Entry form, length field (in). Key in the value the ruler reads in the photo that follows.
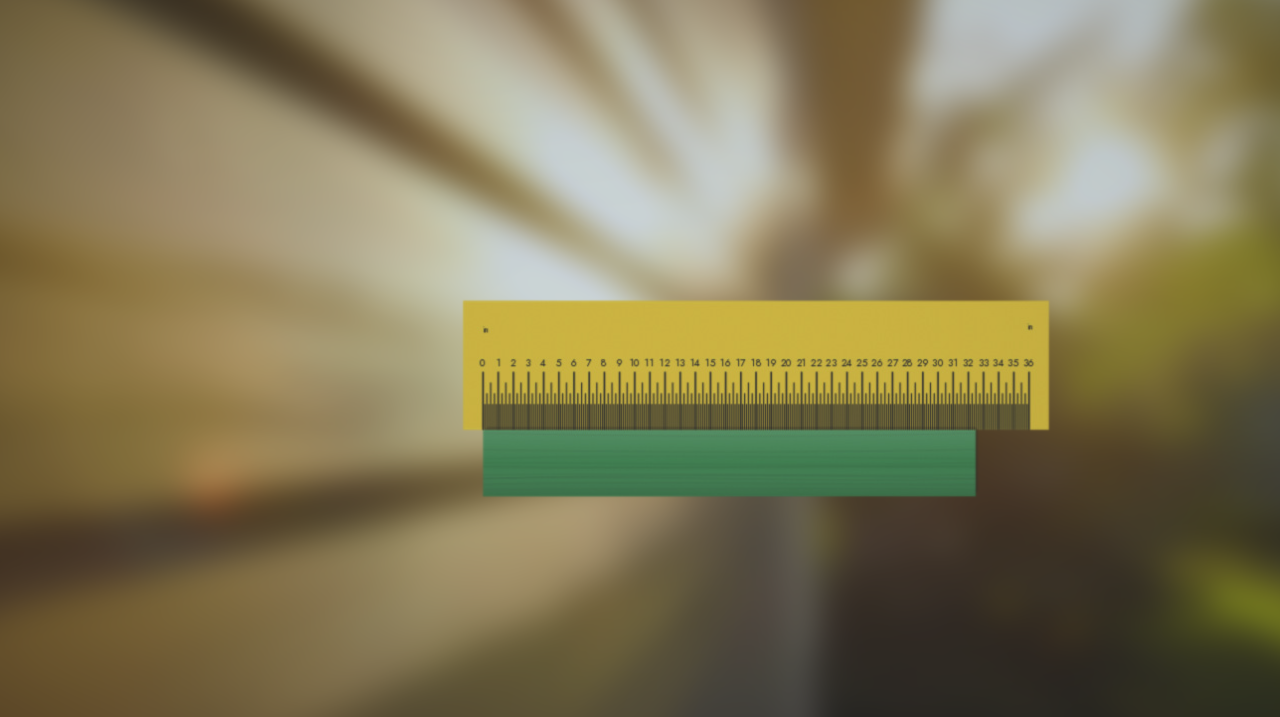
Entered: 32.5 in
